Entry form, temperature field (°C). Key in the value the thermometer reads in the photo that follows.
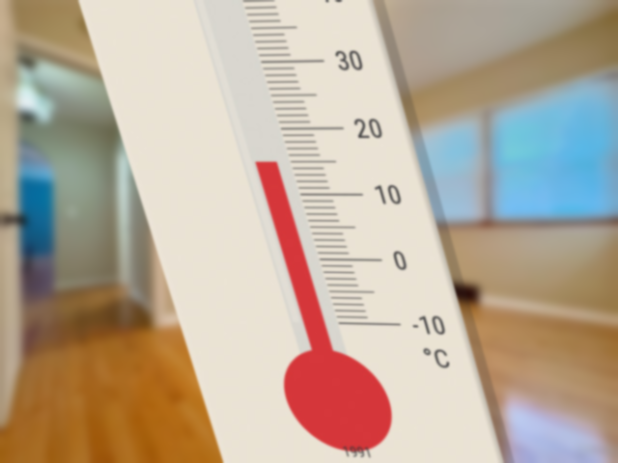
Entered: 15 °C
